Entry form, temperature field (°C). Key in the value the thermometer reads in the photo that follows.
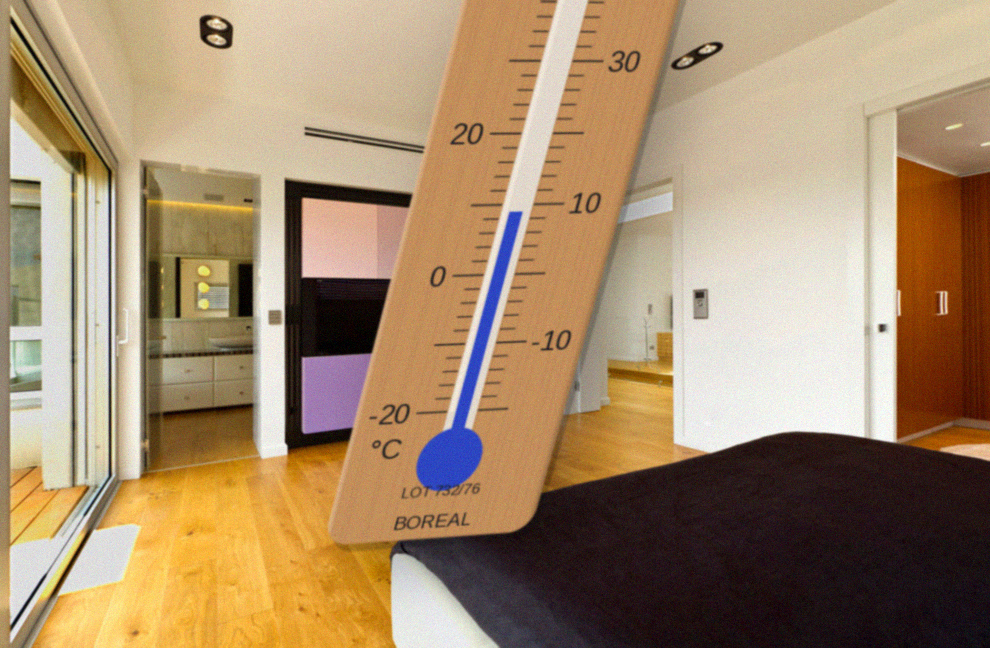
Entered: 9 °C
